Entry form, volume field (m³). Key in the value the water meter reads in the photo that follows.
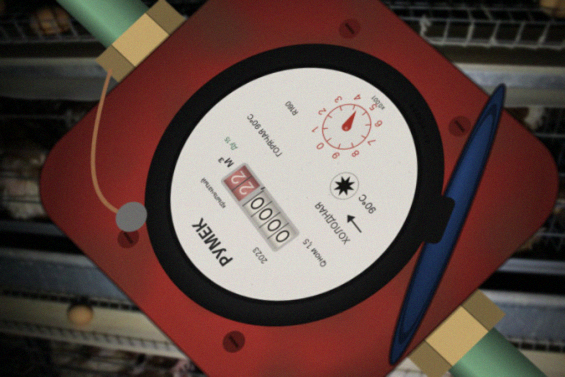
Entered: 0.224 m³
